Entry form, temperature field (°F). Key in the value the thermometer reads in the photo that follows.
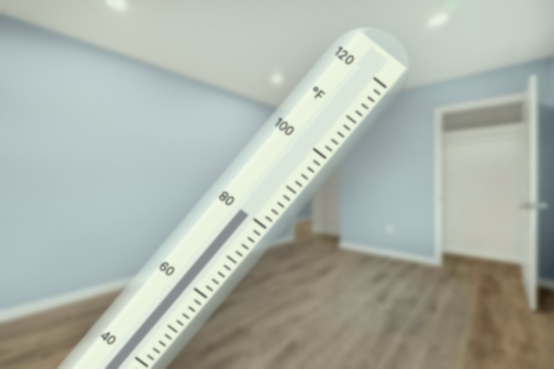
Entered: 80 °F
